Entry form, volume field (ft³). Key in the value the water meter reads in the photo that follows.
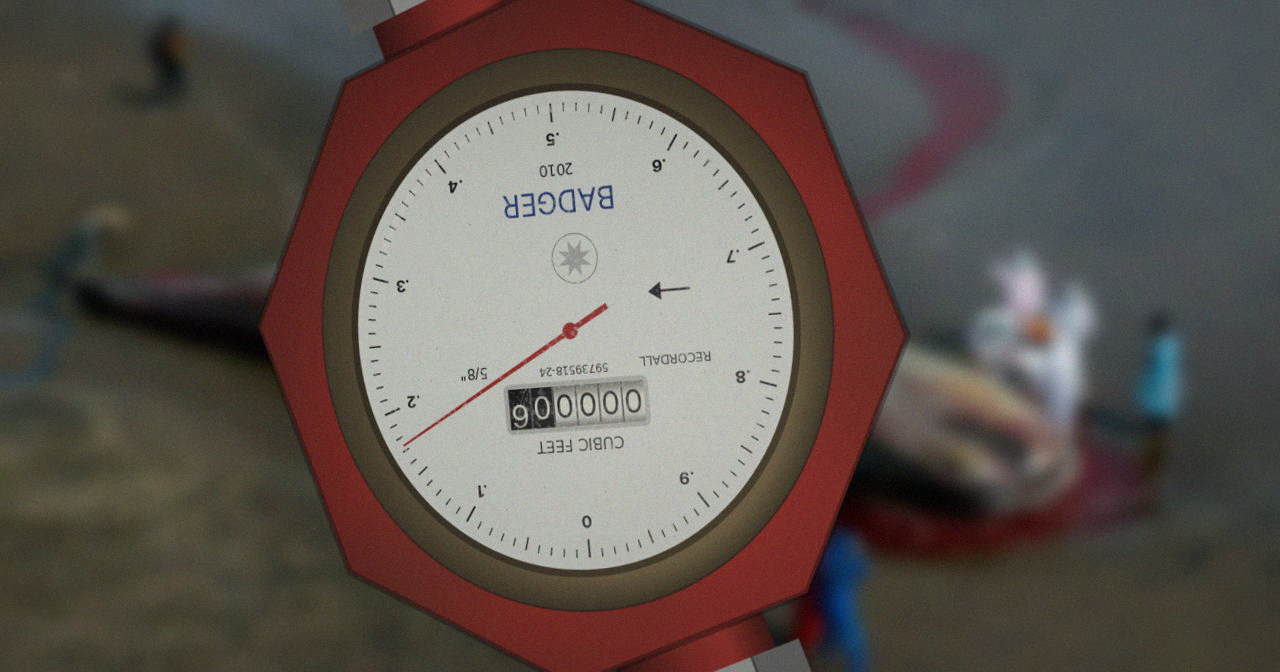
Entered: 6.17 ft³
